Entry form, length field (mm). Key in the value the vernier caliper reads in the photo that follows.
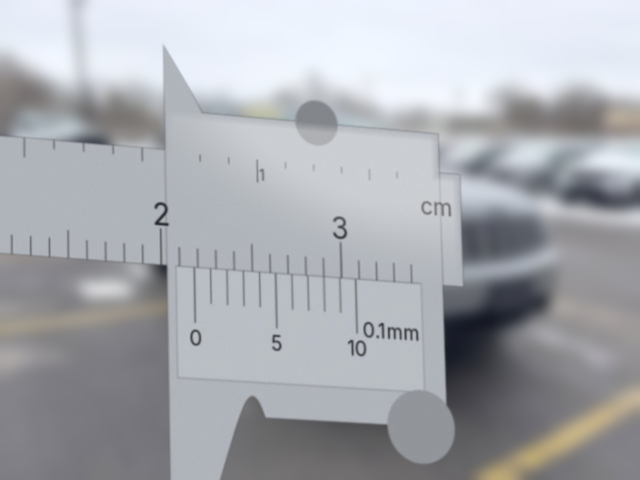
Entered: 21.8 mm
